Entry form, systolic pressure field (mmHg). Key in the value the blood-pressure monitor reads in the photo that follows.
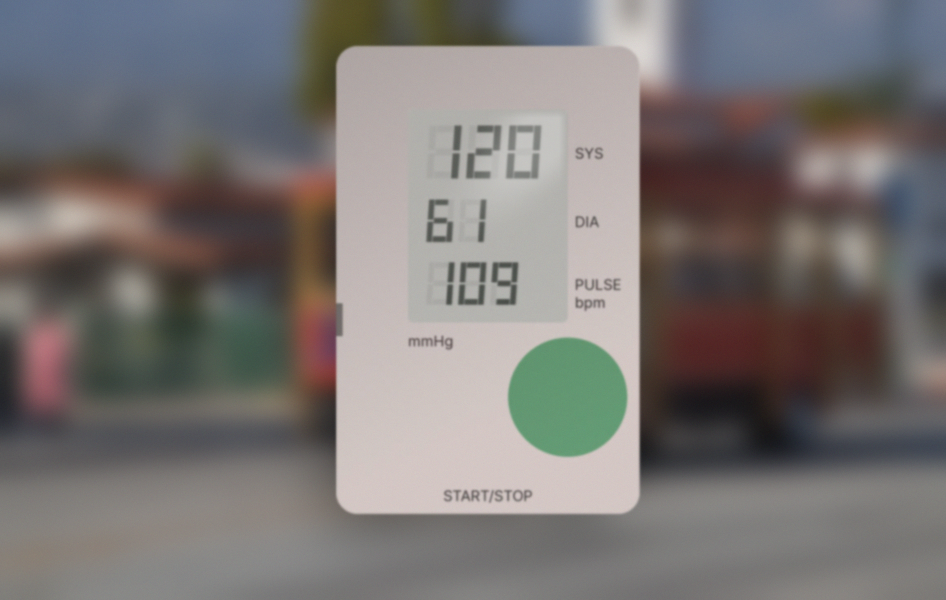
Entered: 120 mmHg
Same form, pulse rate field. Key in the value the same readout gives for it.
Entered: 109 bpm
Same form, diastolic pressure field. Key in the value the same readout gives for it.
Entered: 61 mmHg
